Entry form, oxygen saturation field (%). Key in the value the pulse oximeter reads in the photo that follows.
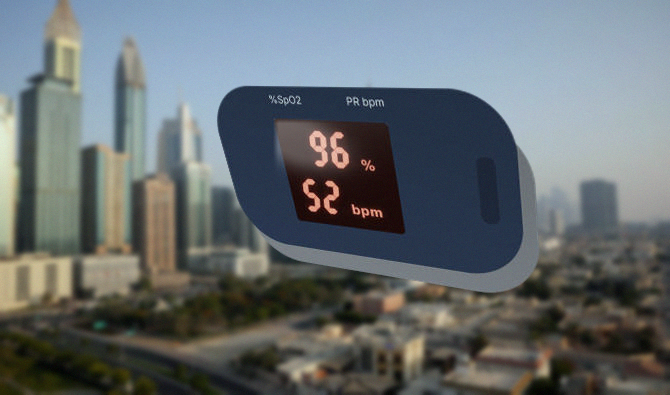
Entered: 96 %
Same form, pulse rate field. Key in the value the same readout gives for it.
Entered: 52 bpm
